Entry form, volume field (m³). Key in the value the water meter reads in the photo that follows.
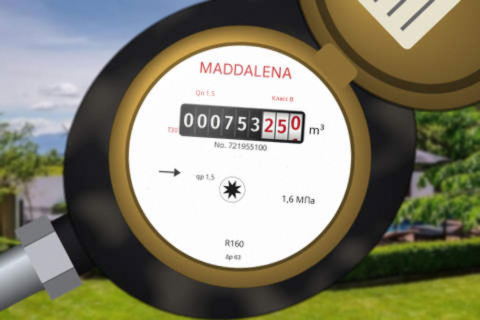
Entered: 753.250 m³
